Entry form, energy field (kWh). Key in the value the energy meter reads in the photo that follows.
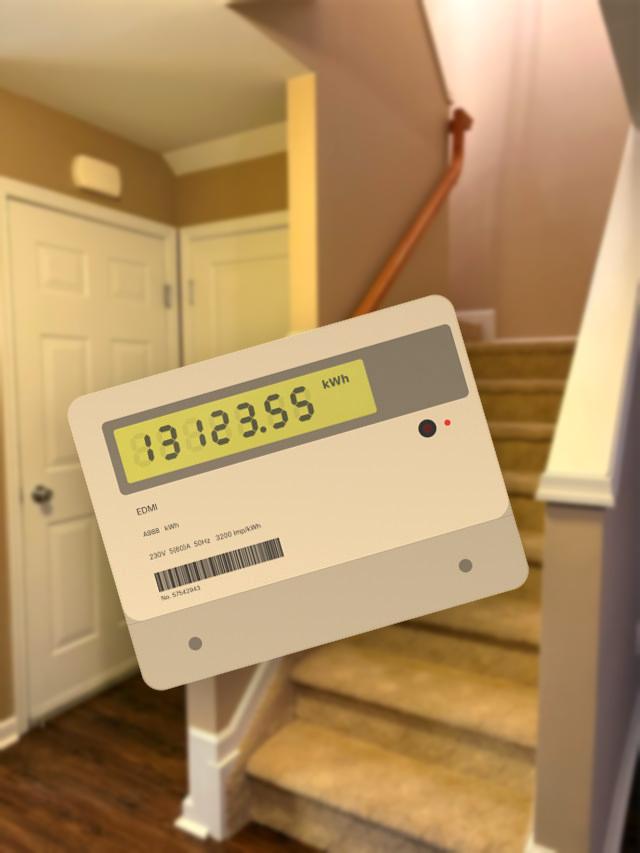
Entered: 13123.55 kWh
